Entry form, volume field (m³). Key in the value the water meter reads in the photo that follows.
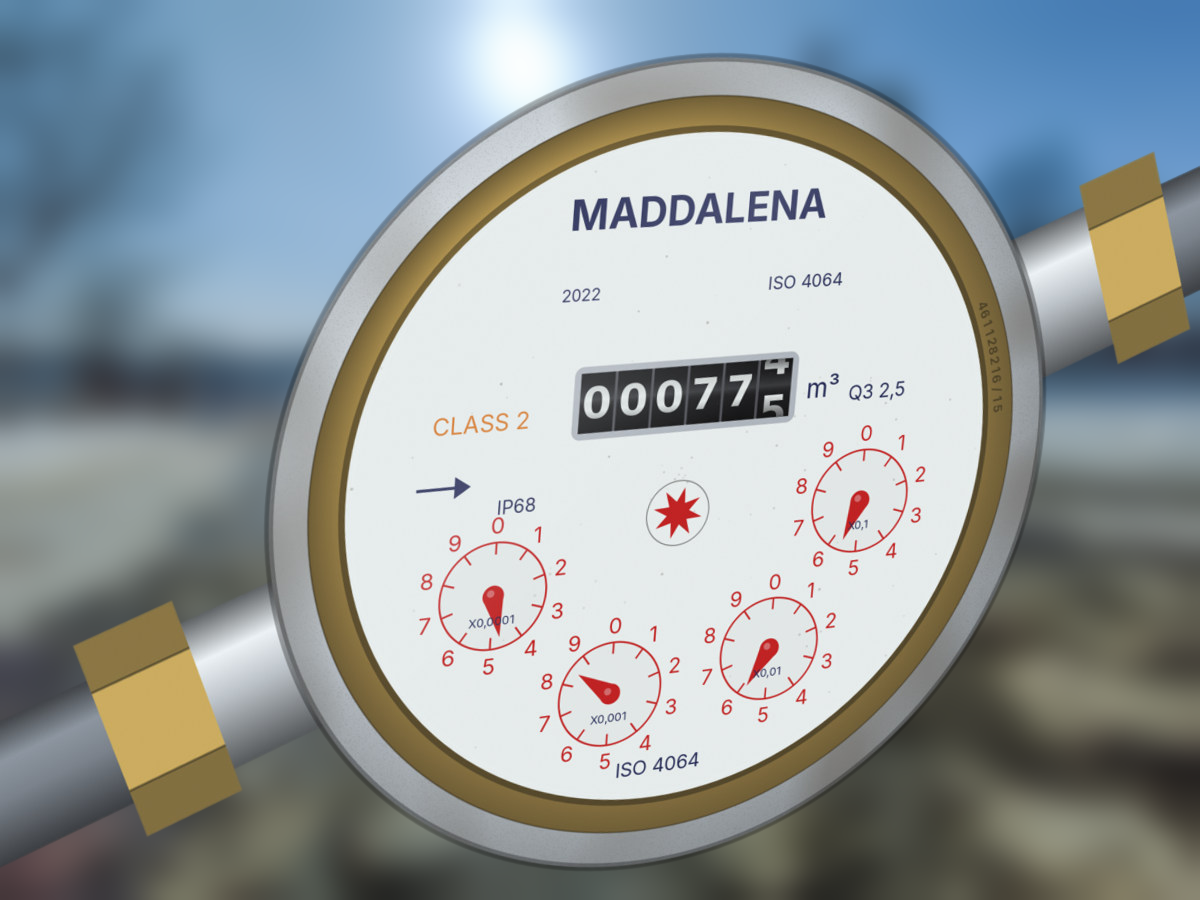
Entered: 774.5584 m³
